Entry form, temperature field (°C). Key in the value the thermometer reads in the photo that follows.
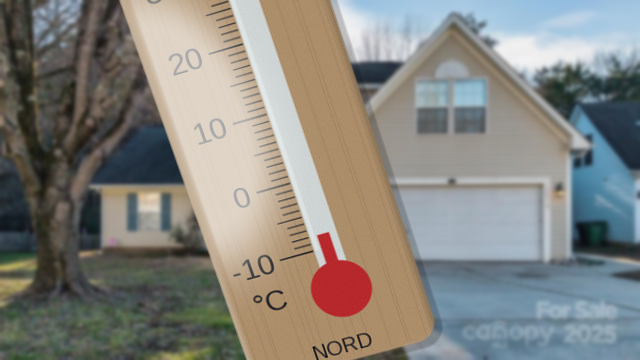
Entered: -8 °C
